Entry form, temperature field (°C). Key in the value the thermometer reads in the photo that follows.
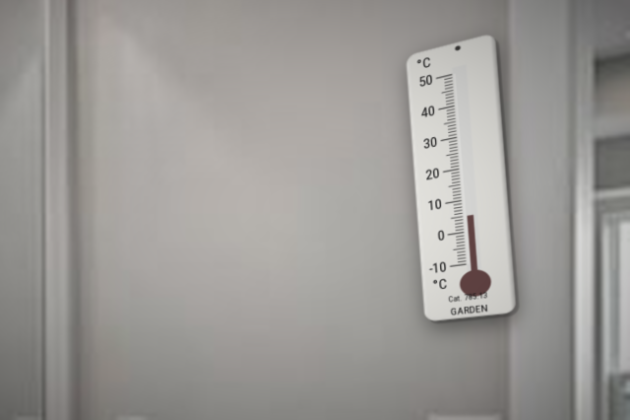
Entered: 5 °C
